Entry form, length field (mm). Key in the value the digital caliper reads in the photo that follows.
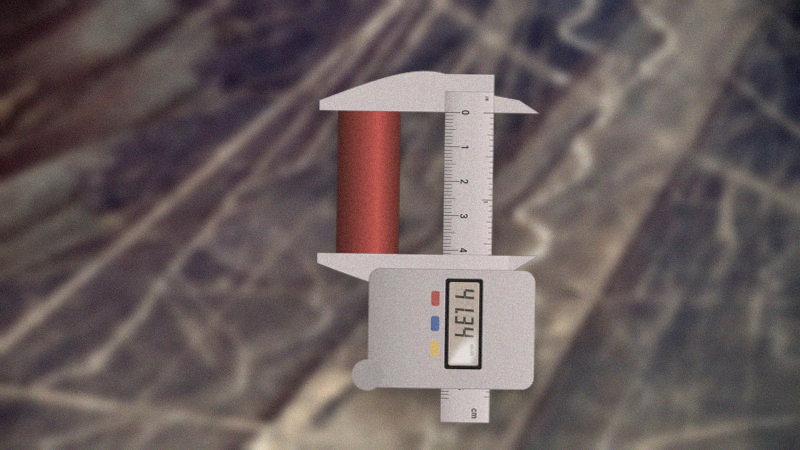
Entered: 41.34 mm
